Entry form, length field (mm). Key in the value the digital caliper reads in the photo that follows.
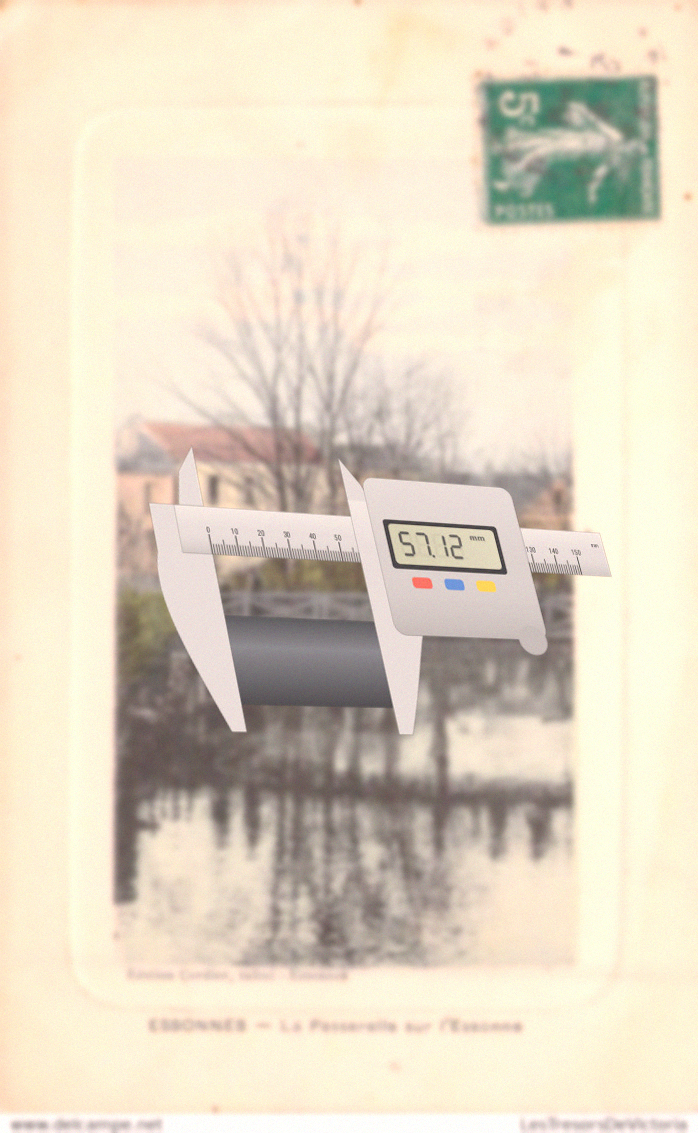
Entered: 57.12 mm
